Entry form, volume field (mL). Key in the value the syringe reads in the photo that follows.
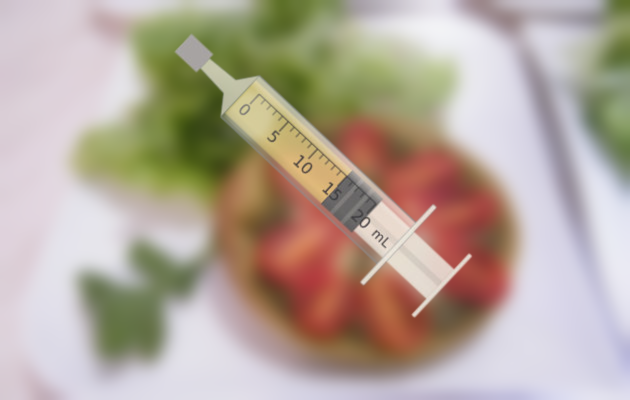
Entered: 15 mL
